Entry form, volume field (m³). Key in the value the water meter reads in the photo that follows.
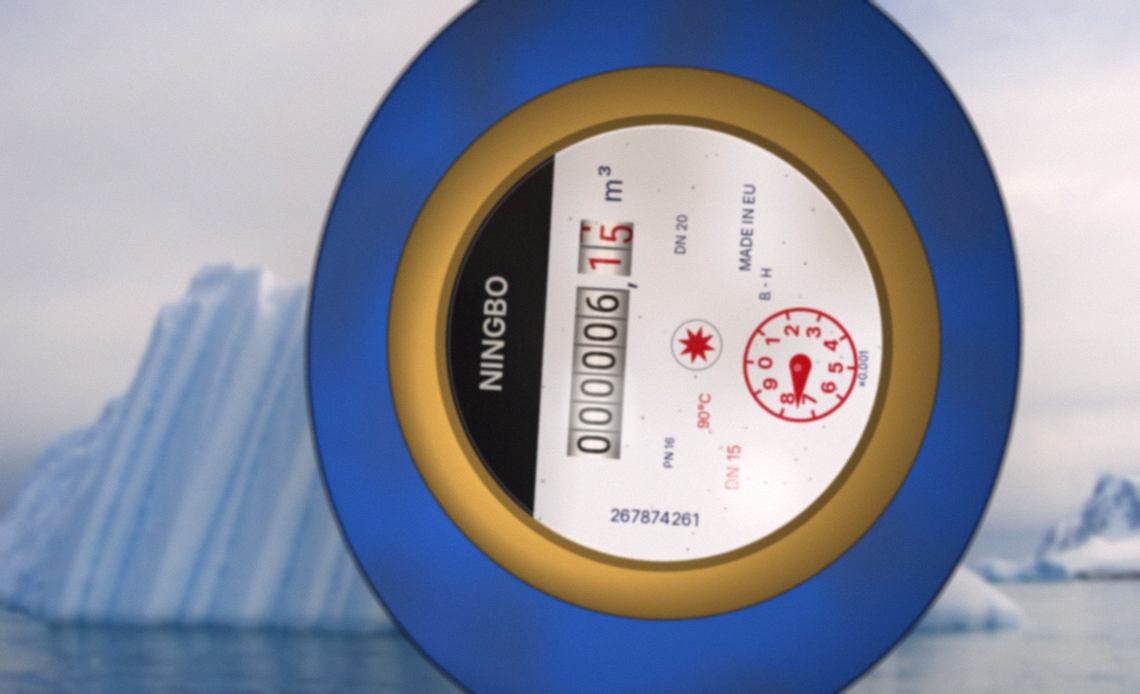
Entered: 6.147 m³
